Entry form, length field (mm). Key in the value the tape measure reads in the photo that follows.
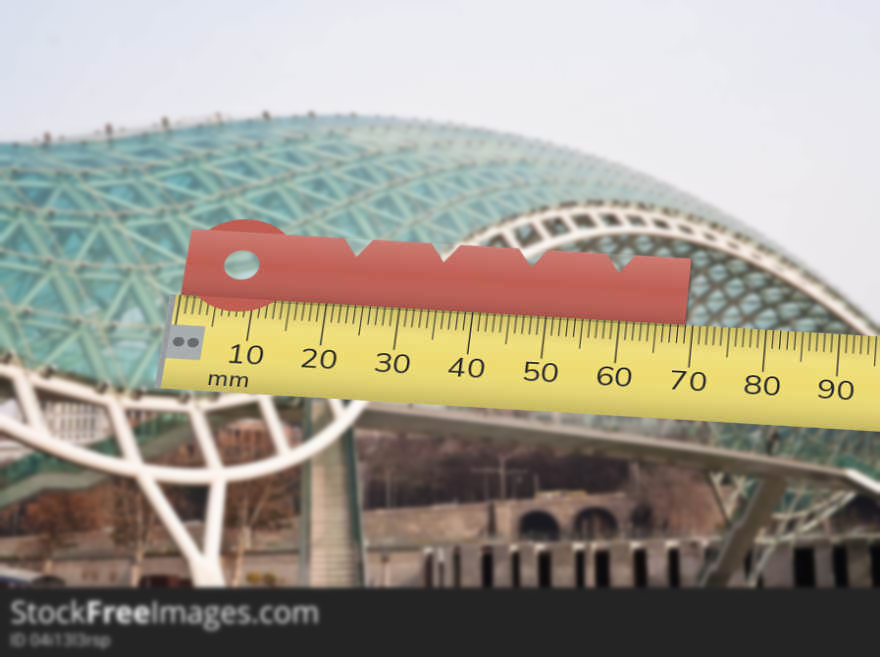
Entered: 69 mm
